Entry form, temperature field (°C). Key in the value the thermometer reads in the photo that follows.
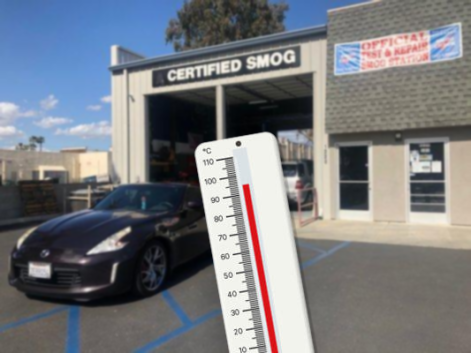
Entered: 95 °C
